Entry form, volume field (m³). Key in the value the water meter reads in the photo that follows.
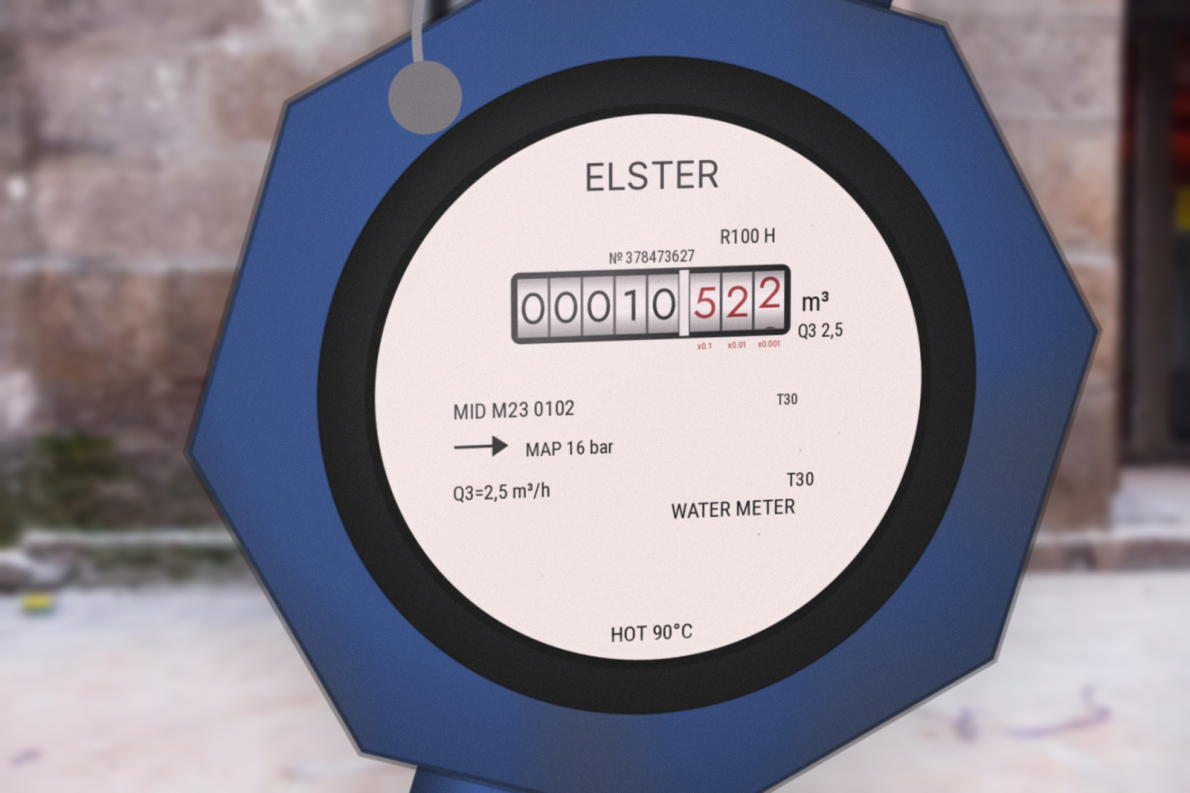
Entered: 10.522 m³
